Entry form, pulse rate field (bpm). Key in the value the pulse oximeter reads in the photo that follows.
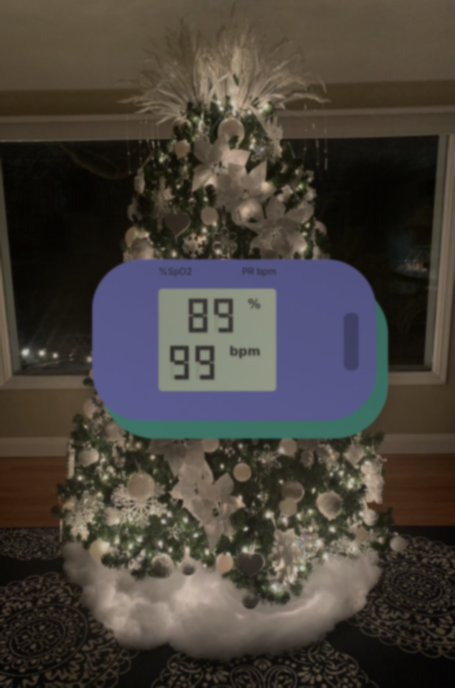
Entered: 99 bpm
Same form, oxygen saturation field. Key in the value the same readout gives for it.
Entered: 89 %
